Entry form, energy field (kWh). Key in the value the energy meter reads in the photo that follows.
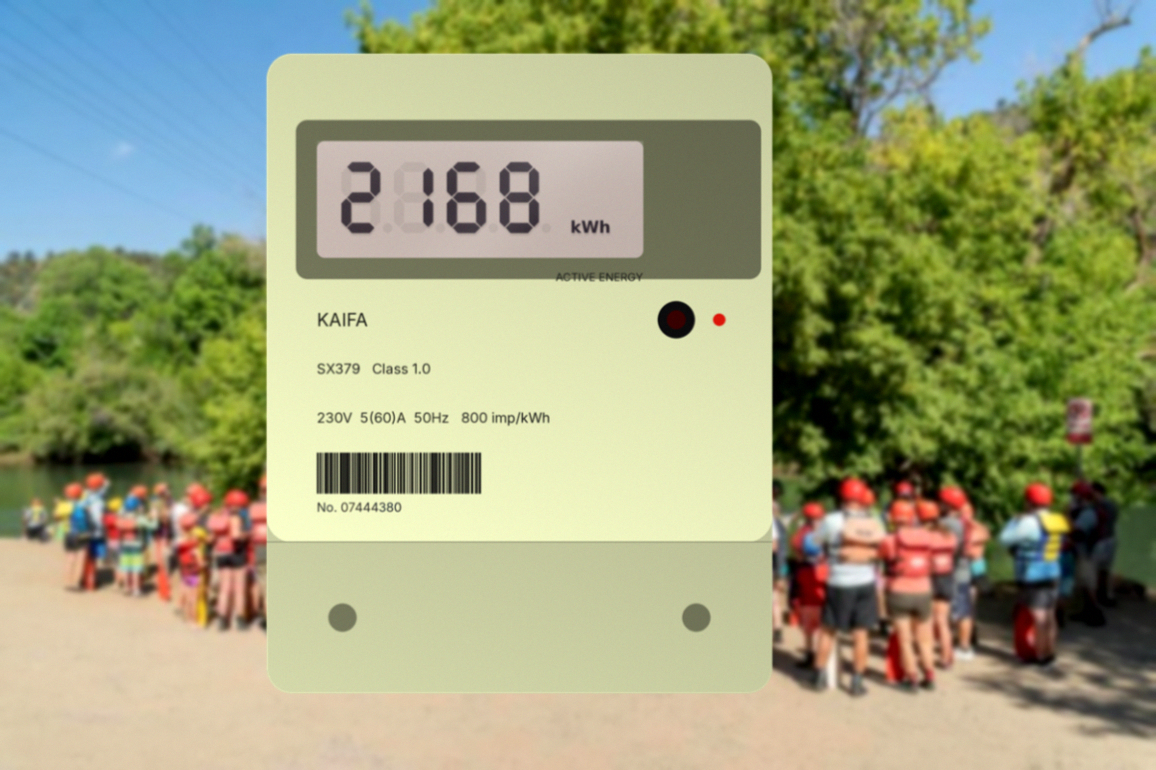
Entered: 2168 kWh
